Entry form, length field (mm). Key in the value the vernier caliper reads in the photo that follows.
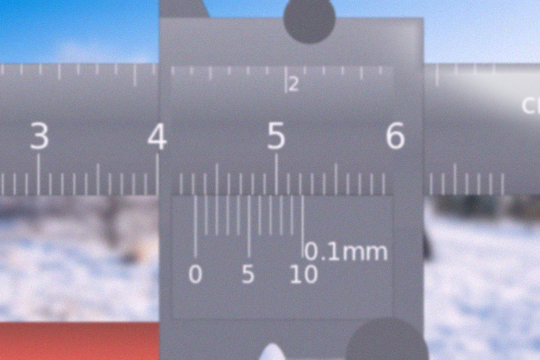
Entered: 43.2 mm
